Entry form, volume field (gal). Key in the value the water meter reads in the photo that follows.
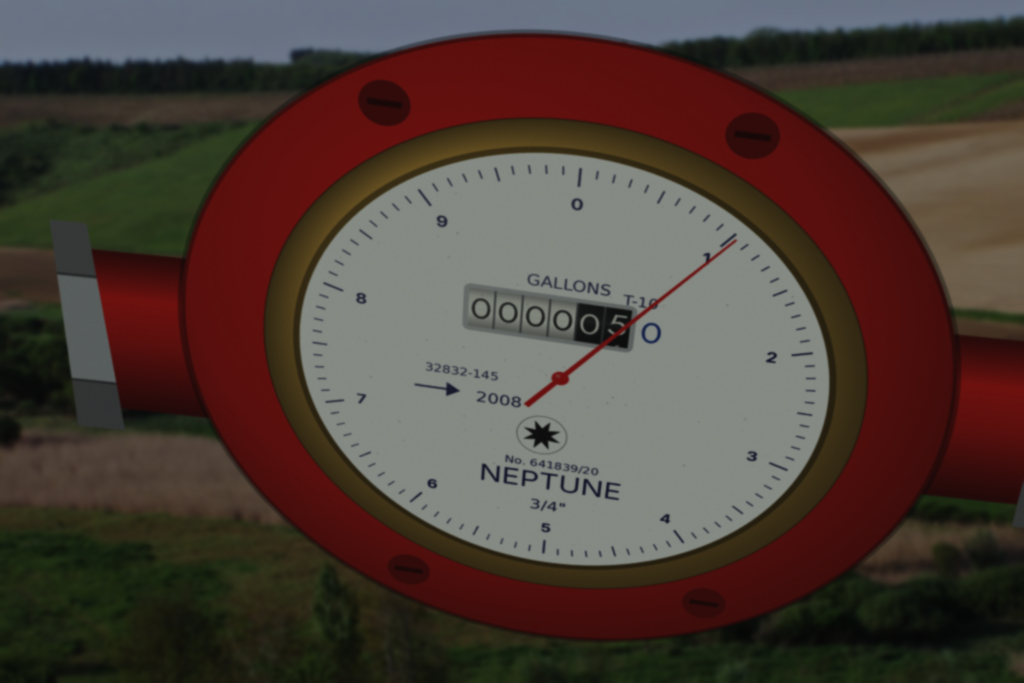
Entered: 51.0 gal
